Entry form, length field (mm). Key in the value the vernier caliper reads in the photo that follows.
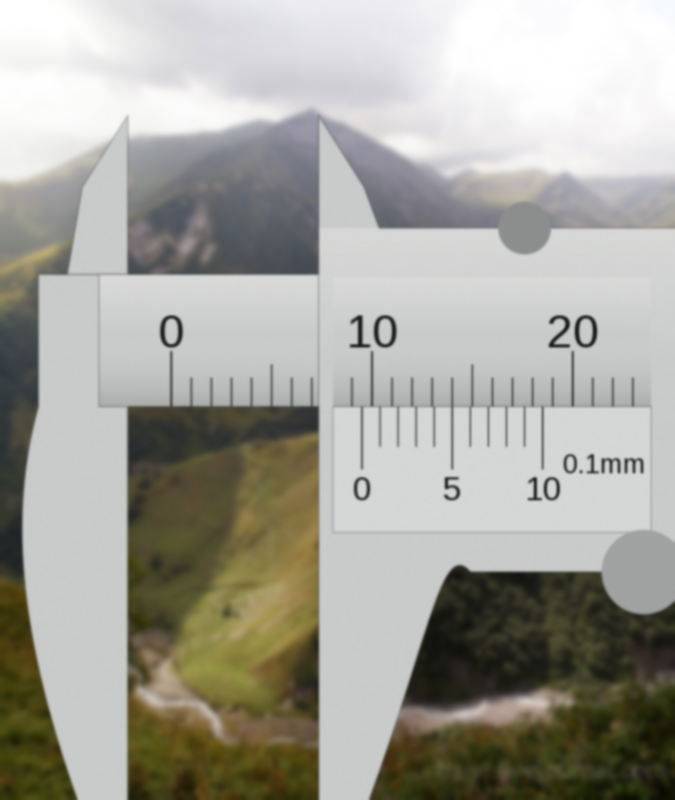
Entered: 9.5 mm
